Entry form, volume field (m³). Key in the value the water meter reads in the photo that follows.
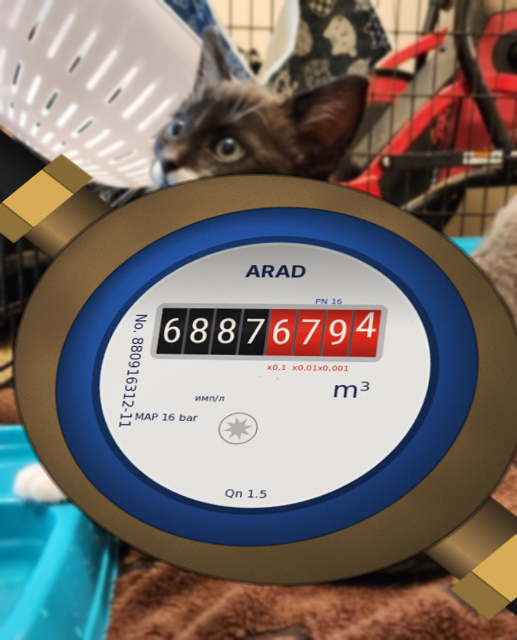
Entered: 6887.6794 m³
